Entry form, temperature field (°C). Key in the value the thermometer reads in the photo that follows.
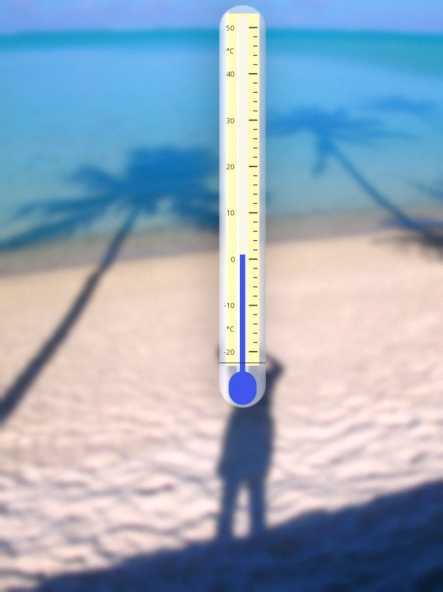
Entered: 1 °C
